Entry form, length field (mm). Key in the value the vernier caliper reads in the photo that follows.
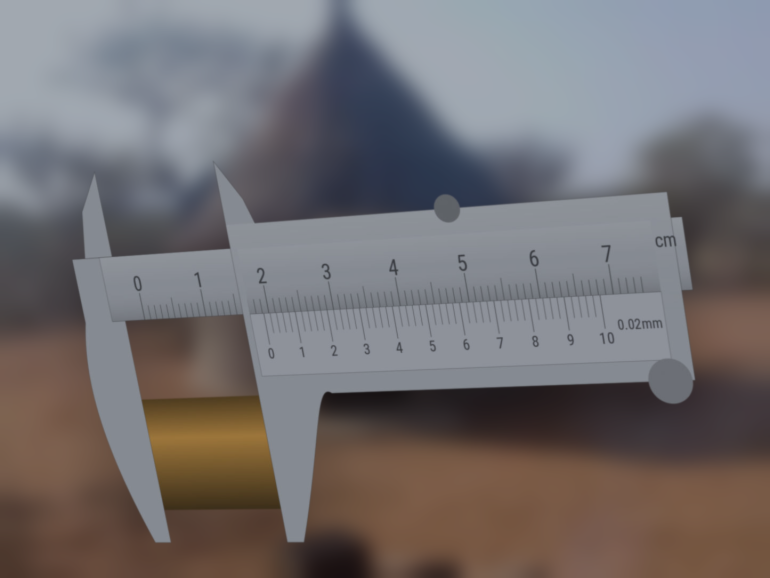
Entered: 19.2 mm
